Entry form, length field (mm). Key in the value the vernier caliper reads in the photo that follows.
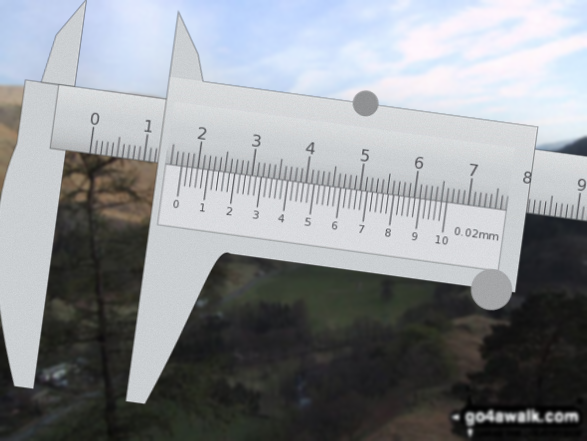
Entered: 17.0 mm
